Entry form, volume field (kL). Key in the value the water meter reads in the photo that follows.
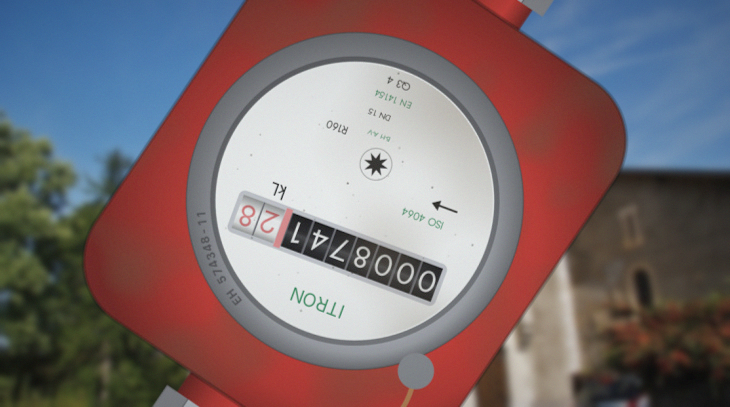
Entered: 8741.28 kL
